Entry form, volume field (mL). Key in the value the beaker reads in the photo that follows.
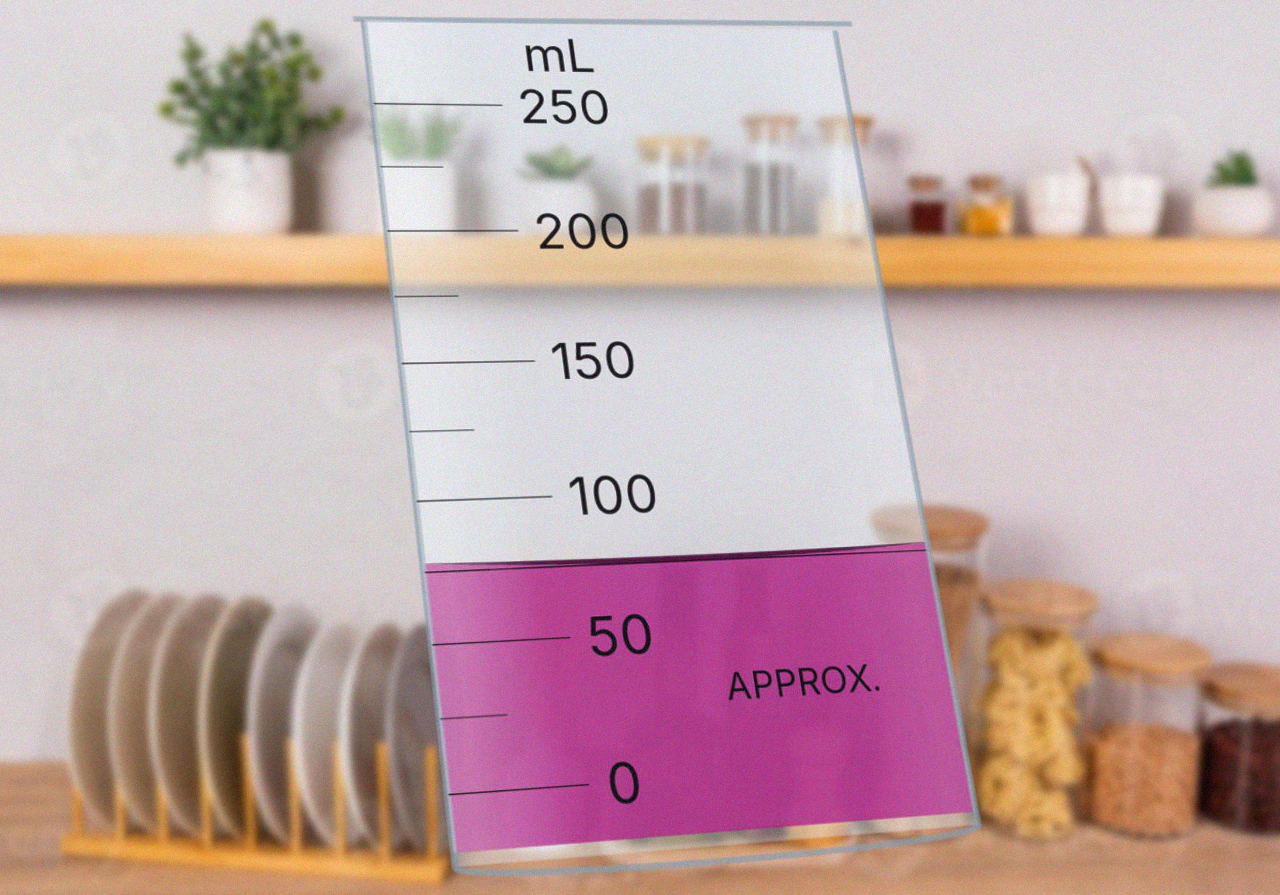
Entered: 75 mL
